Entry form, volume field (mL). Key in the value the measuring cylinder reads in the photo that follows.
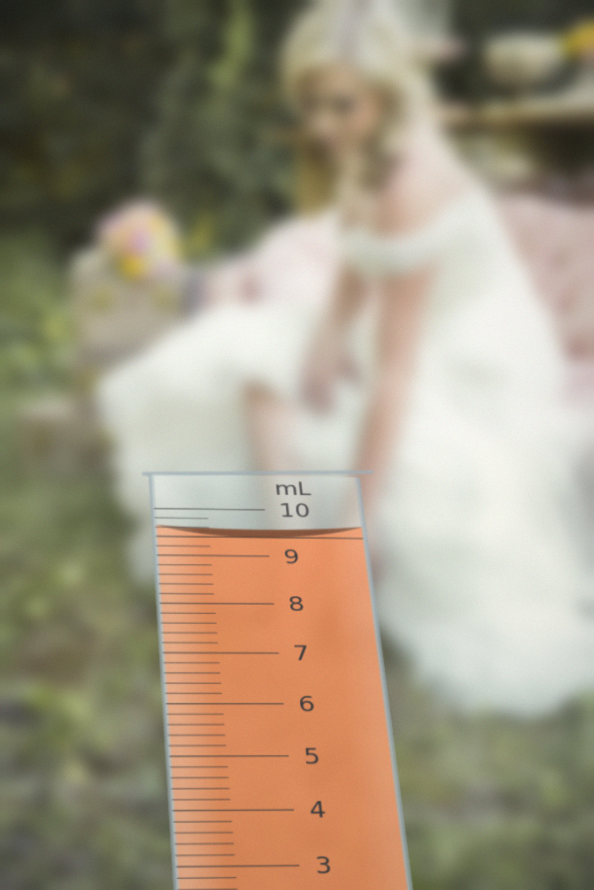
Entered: 9.4 mL
